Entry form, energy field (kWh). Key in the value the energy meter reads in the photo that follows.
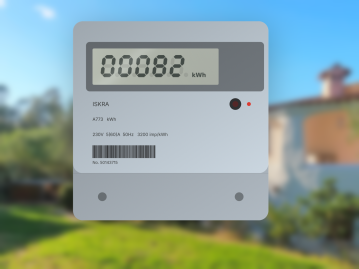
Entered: 82 kWh
